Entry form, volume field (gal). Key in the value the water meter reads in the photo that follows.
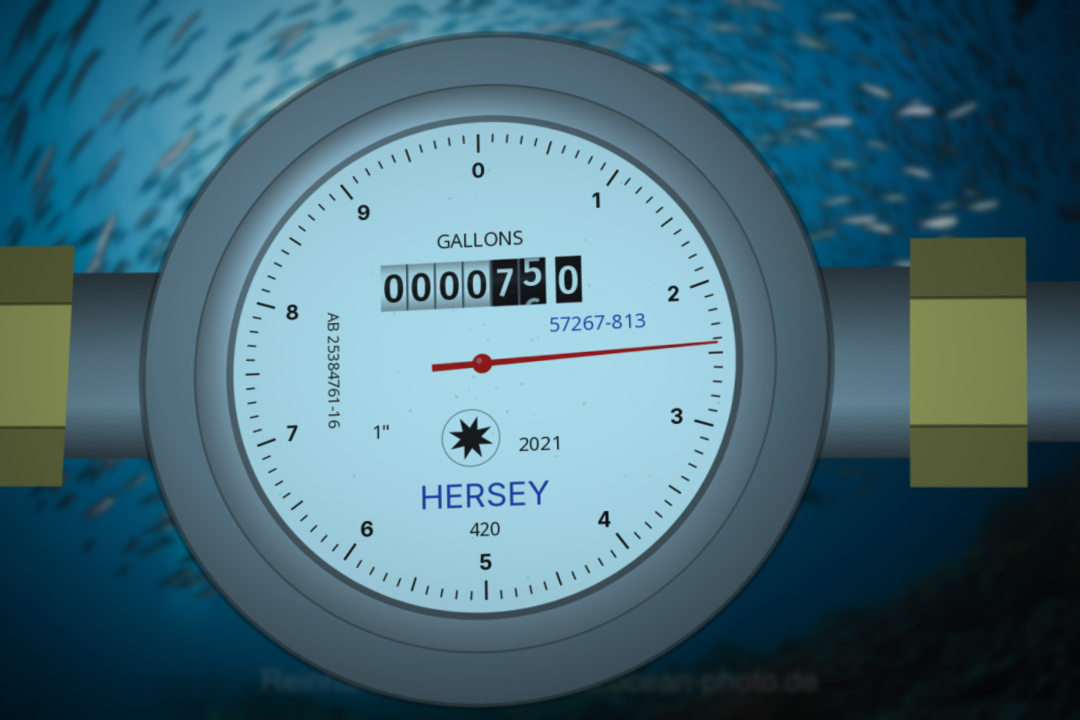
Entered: 752.4 gal
